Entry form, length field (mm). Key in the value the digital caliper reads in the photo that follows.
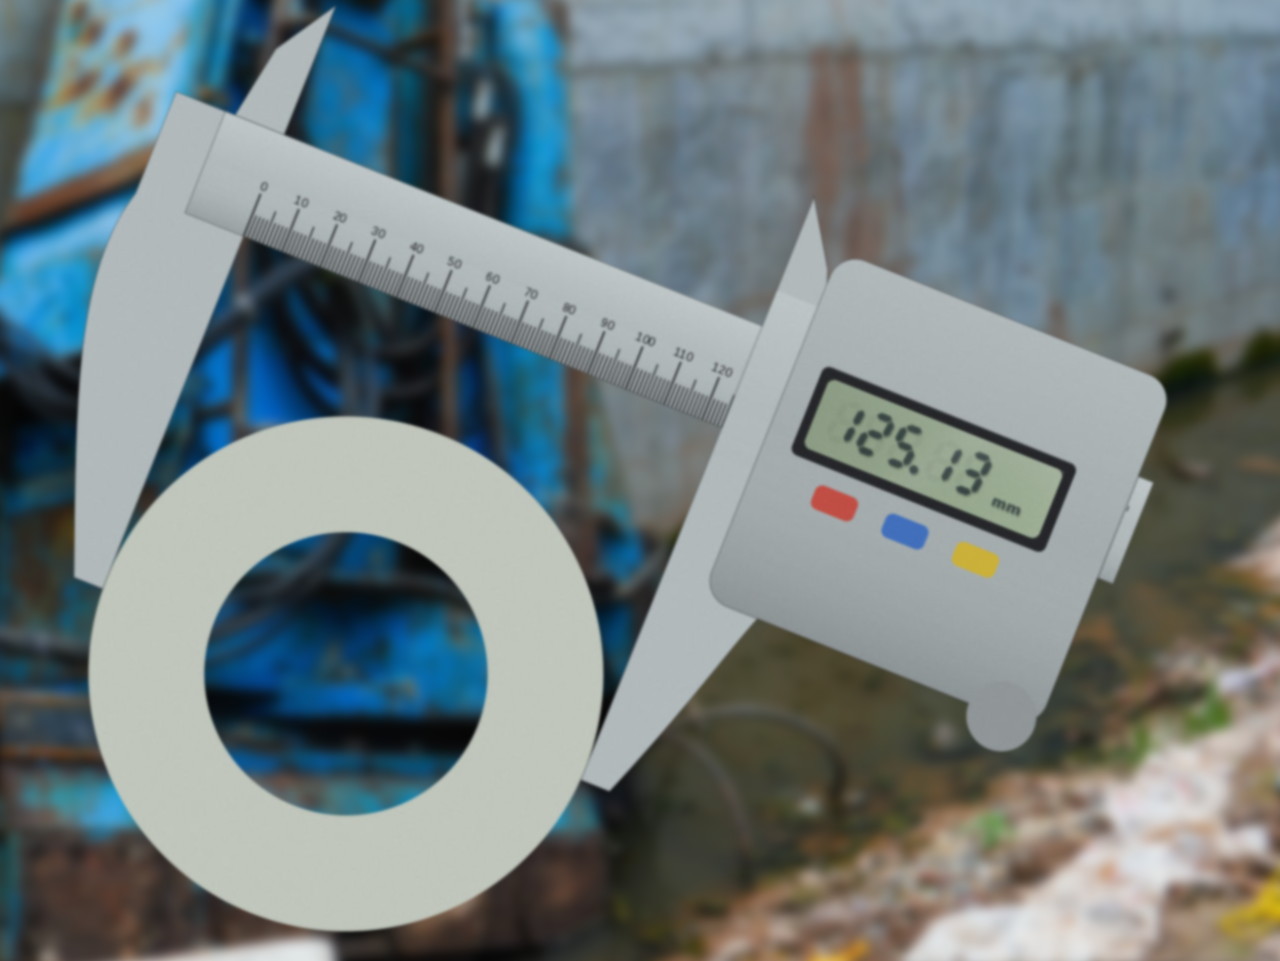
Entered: 125.13 mm
